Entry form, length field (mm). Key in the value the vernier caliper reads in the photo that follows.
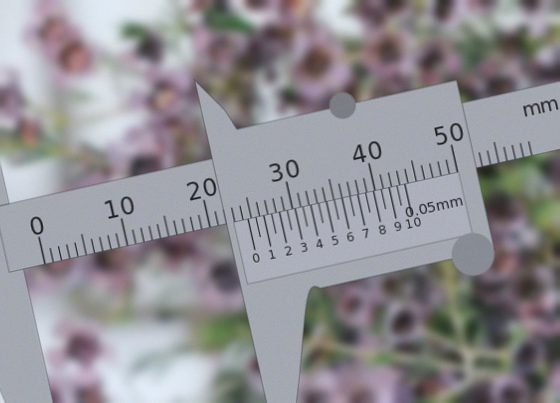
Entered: 24.6 mm
